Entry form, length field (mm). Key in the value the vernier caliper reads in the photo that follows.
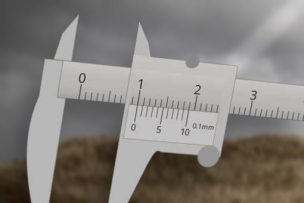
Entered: 10.0 mm
